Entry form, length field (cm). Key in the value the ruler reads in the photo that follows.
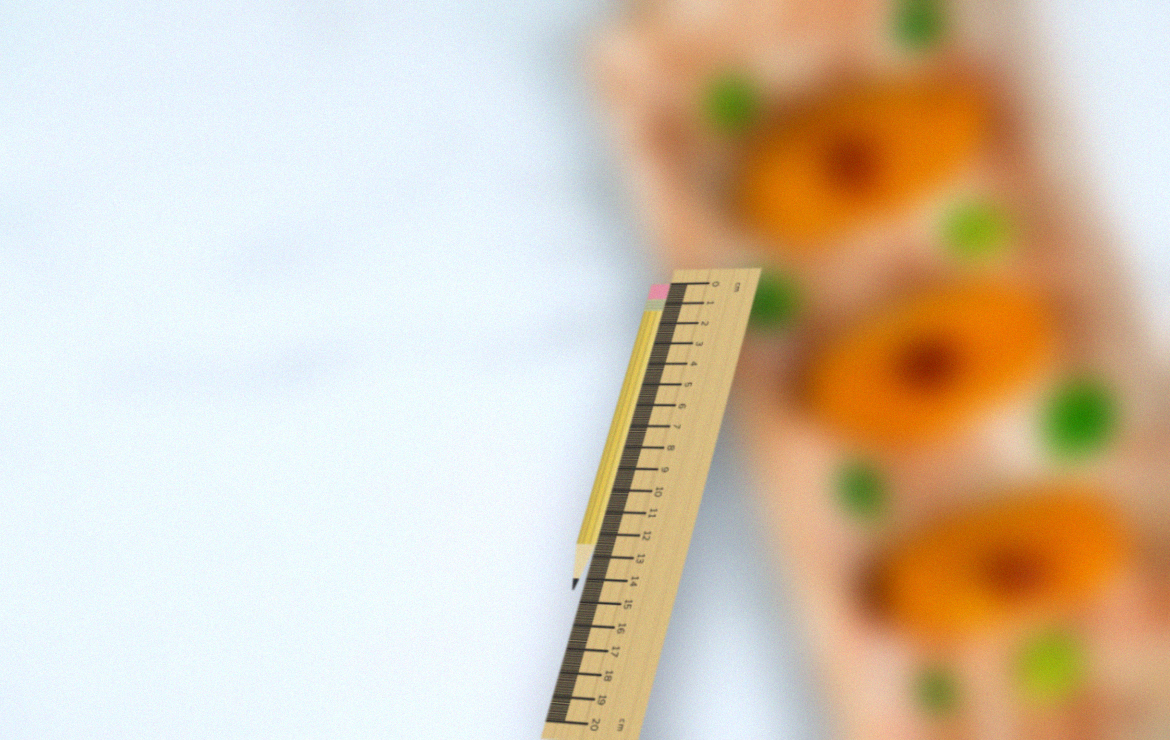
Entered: 14.5 cm
